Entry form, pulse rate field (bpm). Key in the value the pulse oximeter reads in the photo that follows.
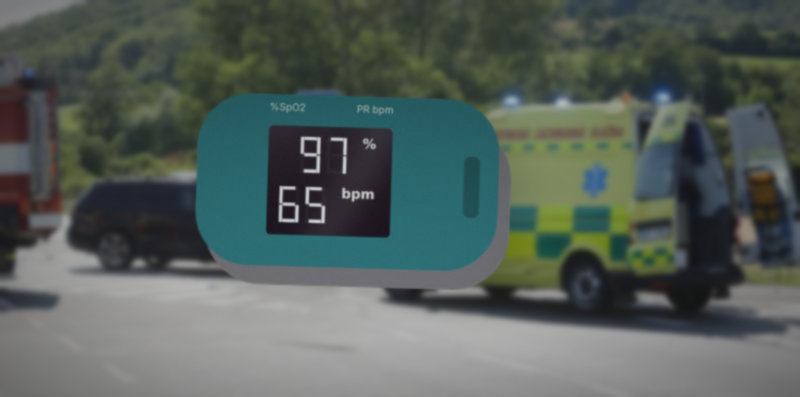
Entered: 65 bpm
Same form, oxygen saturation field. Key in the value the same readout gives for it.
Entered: 97 %
